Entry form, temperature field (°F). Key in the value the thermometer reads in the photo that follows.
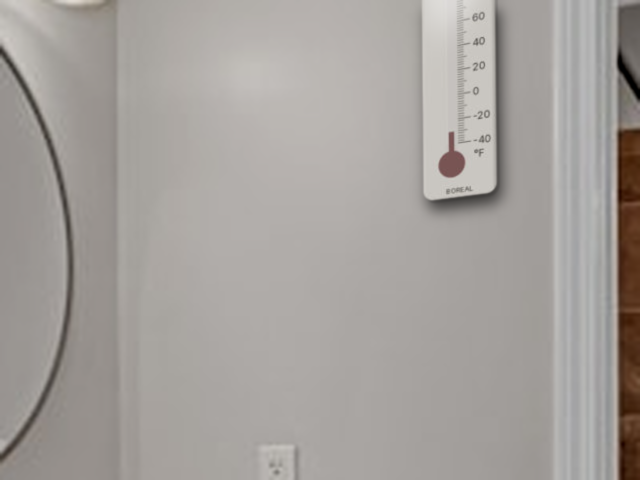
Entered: -30 °F
